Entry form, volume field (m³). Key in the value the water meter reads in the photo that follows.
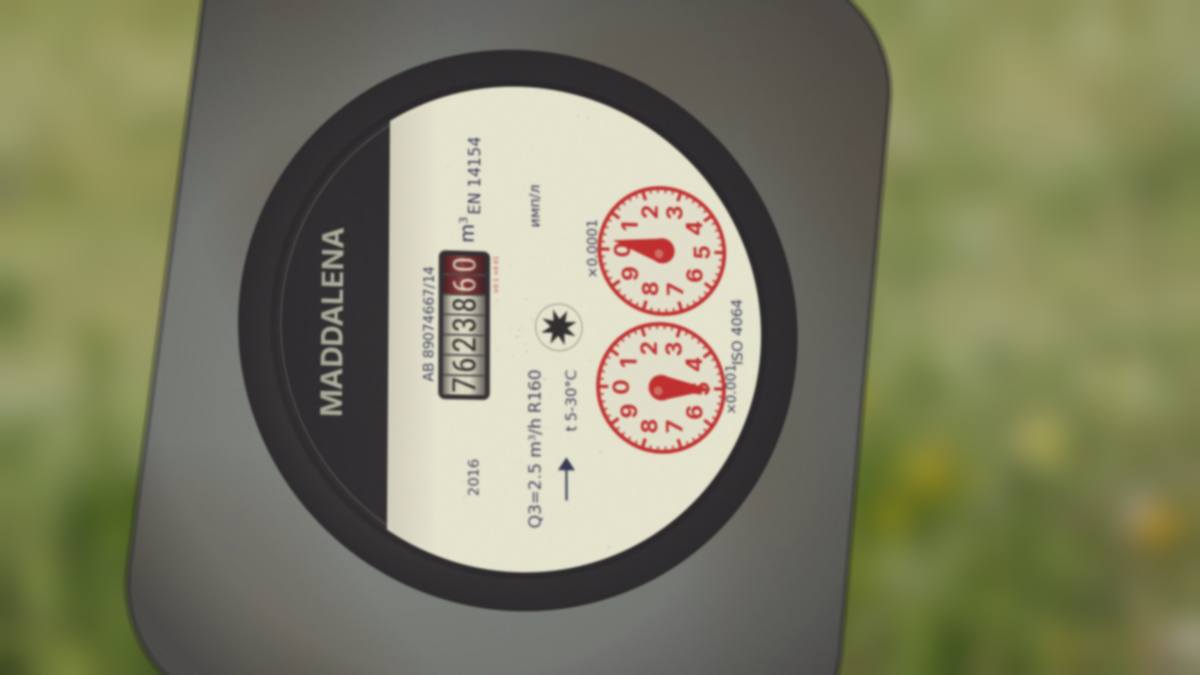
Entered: 76238.6050 m³
